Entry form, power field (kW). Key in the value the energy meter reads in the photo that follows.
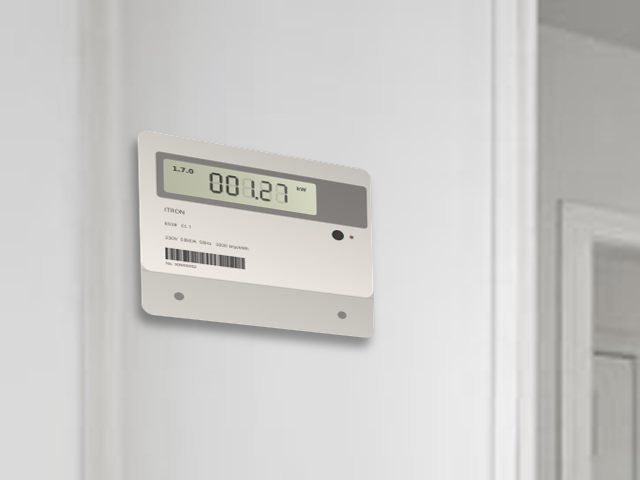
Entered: 1.27 kW
